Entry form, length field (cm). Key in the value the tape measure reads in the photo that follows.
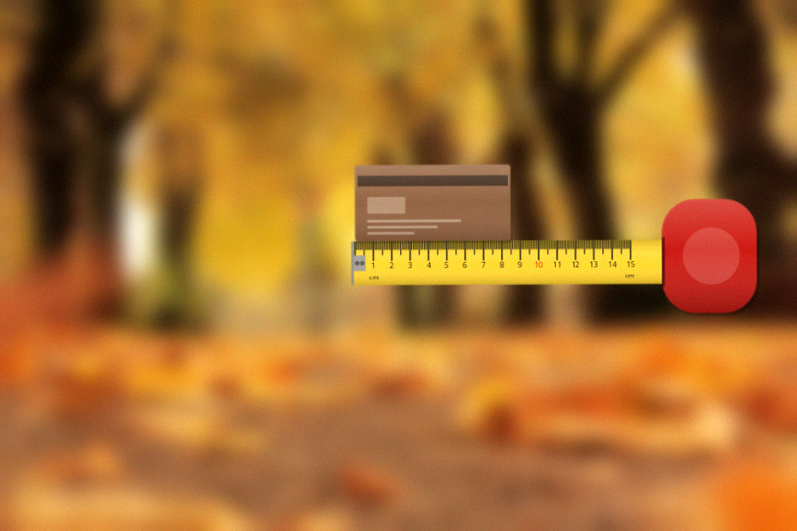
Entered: 8.5 cm
